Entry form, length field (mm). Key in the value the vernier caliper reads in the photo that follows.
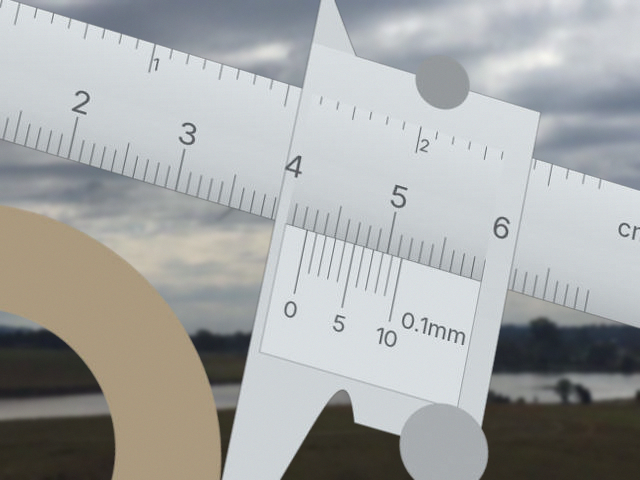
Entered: 42.4 mm
